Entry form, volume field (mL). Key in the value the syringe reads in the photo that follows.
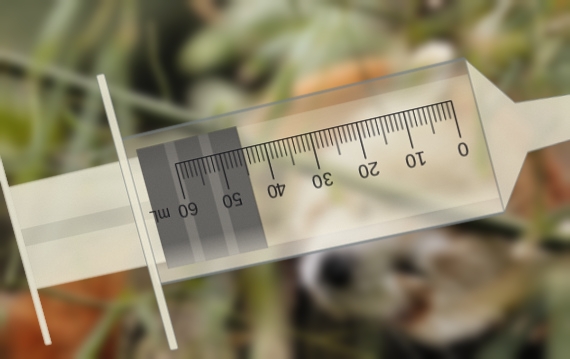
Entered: 45 mL
